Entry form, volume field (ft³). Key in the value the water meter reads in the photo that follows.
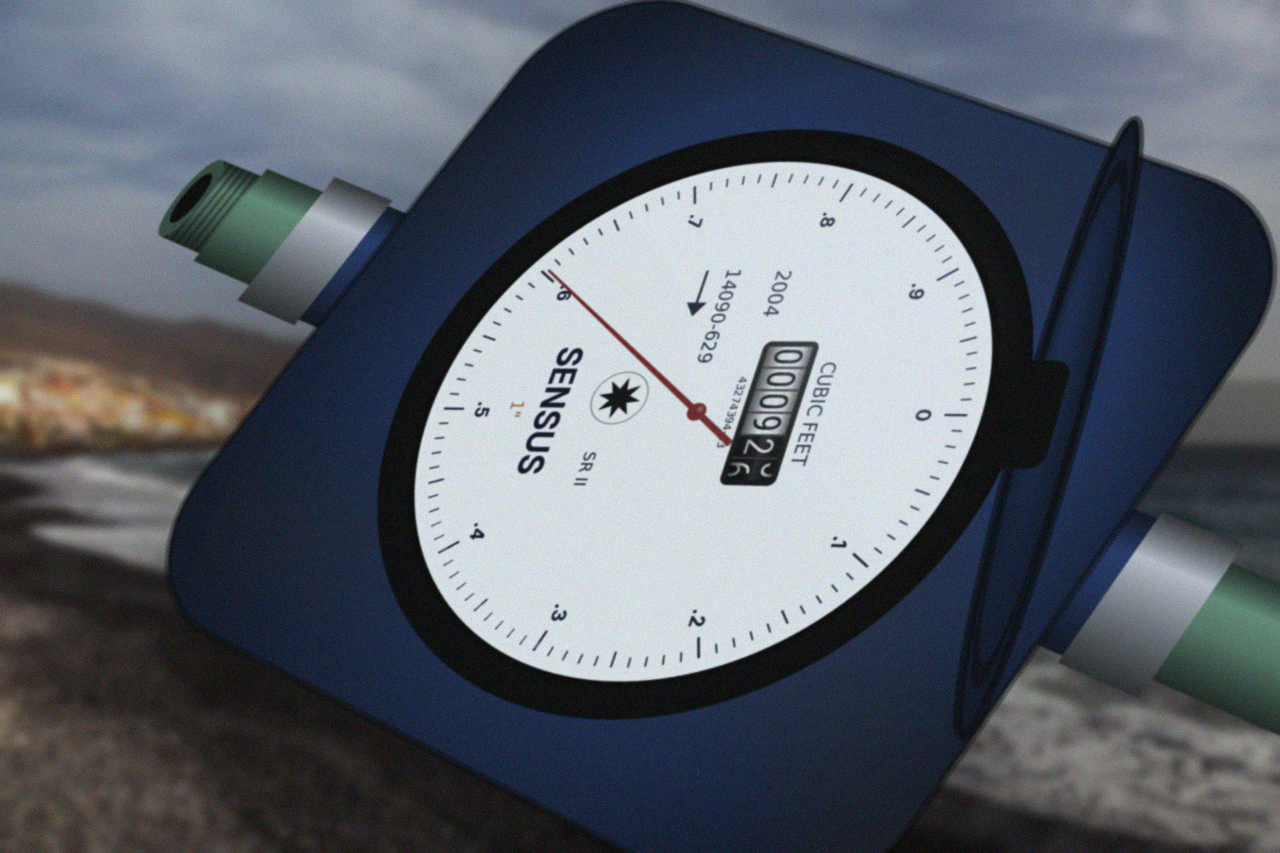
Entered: 925.60 ft³
